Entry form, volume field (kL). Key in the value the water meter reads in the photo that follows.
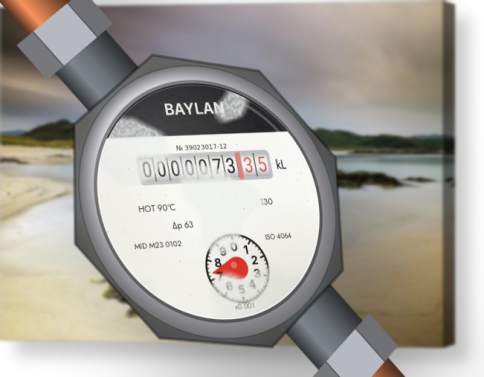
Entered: 73.357 kL
